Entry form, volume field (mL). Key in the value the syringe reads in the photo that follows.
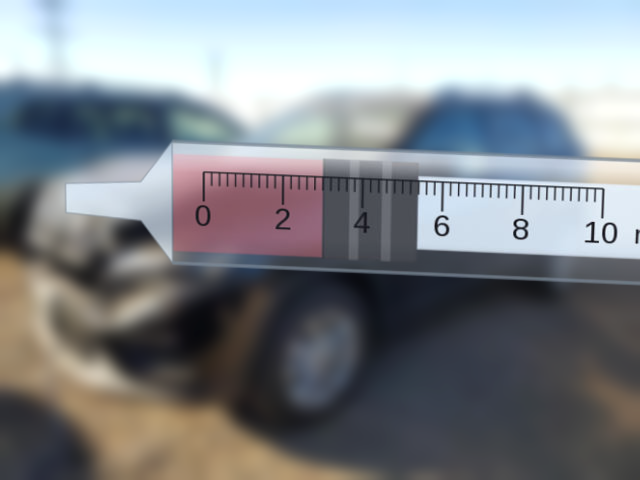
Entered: 3 mL
